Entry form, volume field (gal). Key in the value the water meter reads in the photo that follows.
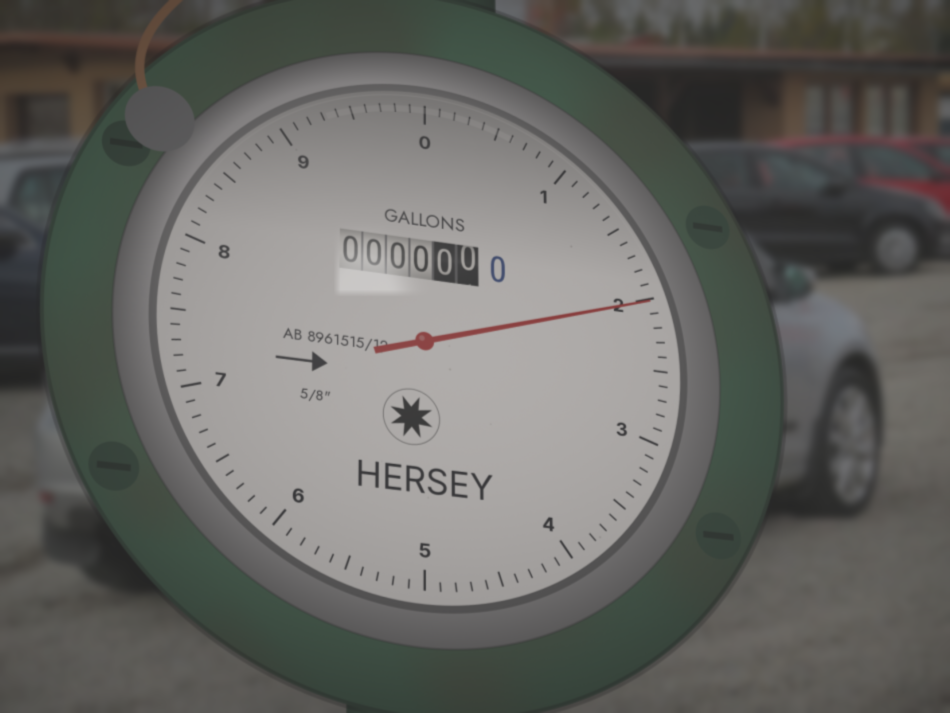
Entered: 2.0 gal
